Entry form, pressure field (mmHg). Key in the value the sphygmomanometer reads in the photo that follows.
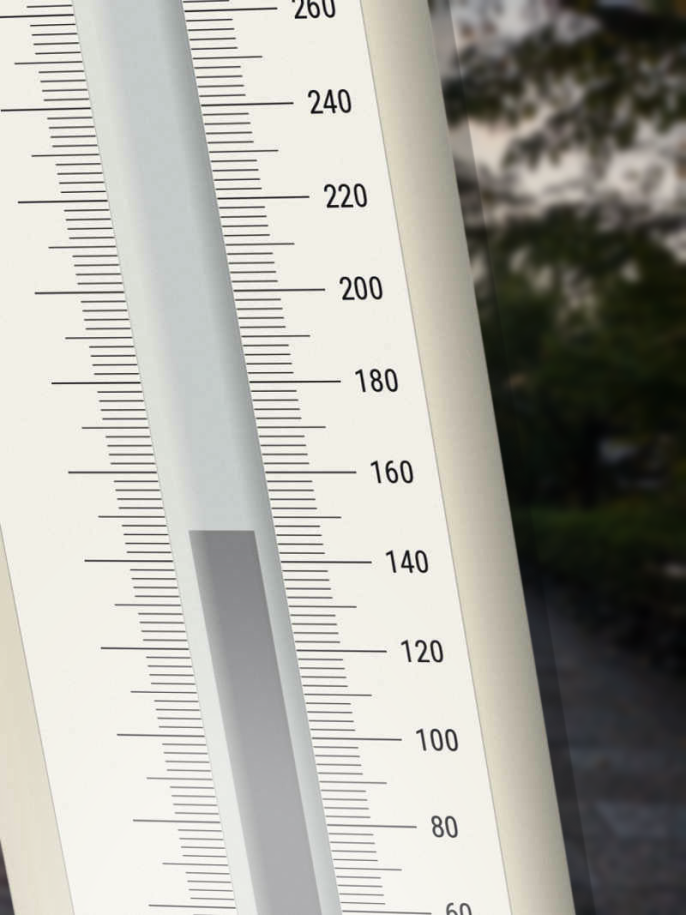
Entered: 147 mmHg
